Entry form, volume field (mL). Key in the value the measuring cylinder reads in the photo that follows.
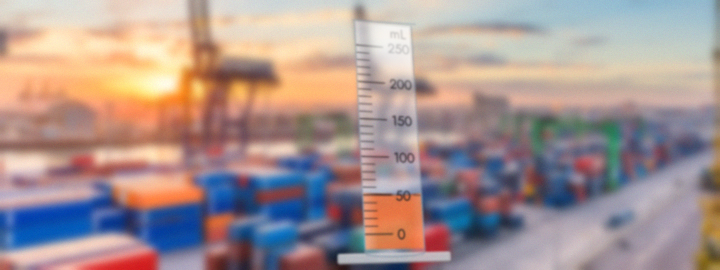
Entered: 50 mL
